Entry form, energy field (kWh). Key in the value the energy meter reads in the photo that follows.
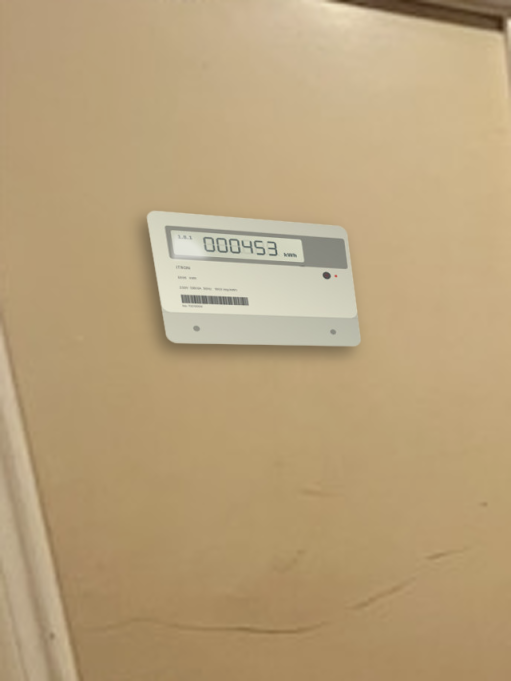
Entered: 453 kWh
